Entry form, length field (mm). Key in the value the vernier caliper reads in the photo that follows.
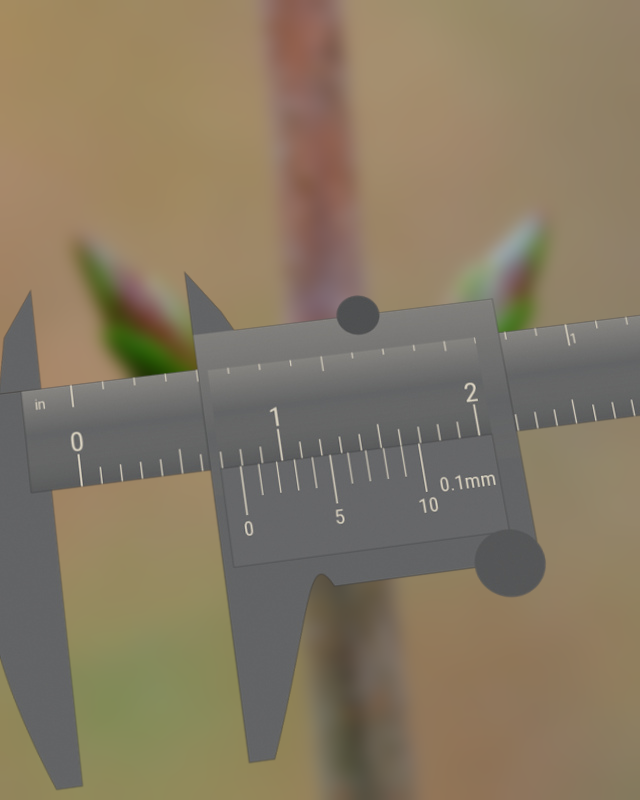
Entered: 7.9 mm
